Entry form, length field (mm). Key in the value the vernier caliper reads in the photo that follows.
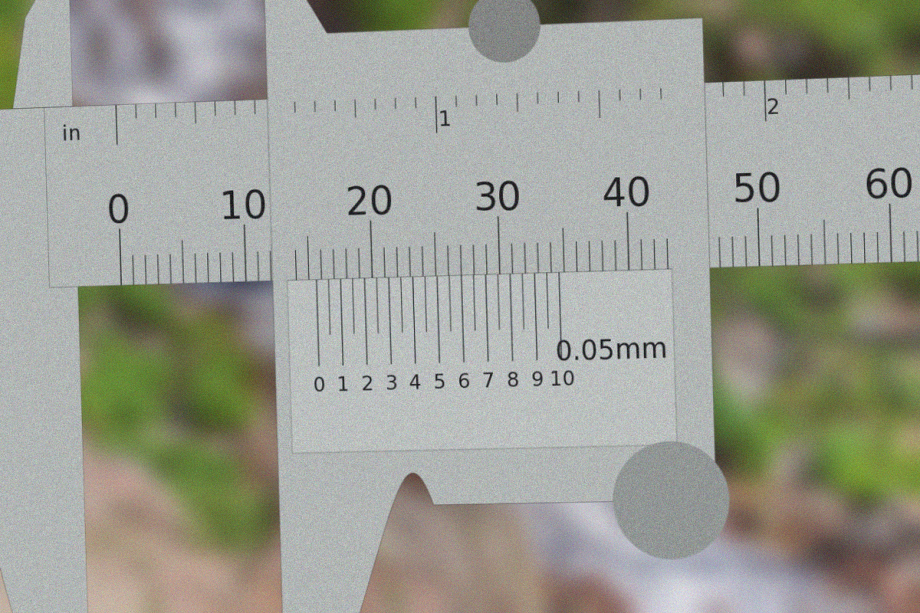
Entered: 15.6 mm
